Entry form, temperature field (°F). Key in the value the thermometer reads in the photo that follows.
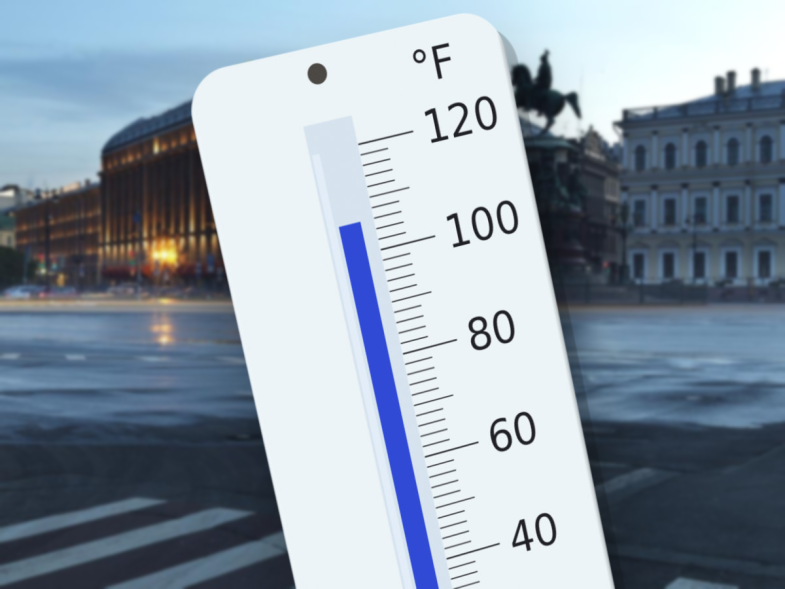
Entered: 106 °F
